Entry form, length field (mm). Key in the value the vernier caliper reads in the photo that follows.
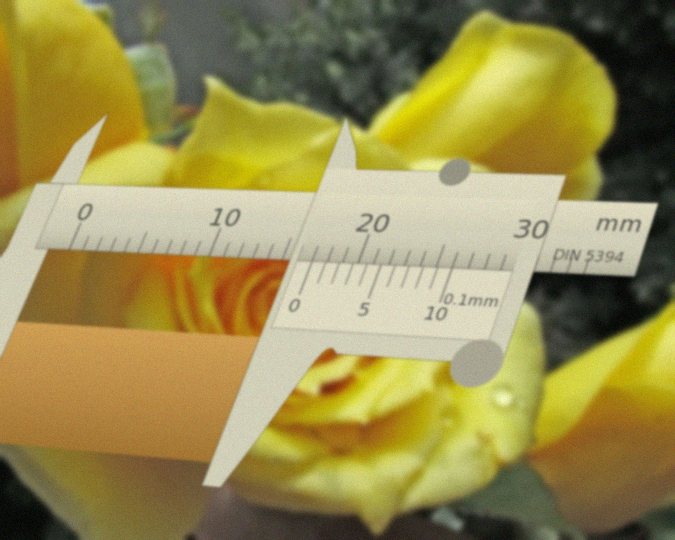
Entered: 17.0 mm
